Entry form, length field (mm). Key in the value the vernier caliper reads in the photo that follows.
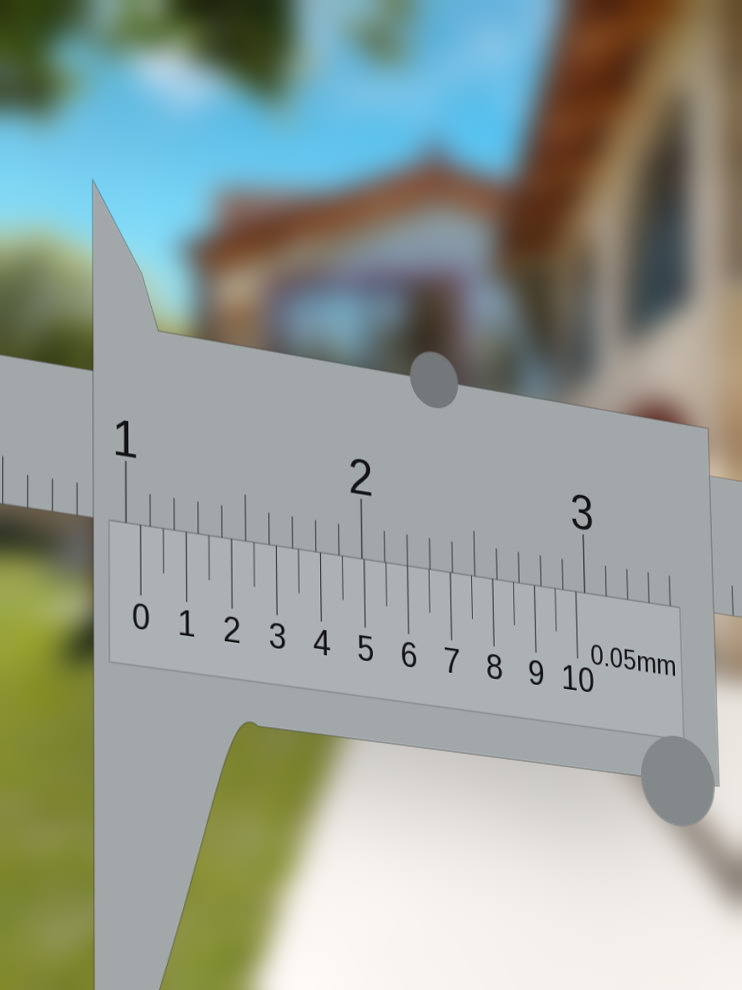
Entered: 10.6 mm
